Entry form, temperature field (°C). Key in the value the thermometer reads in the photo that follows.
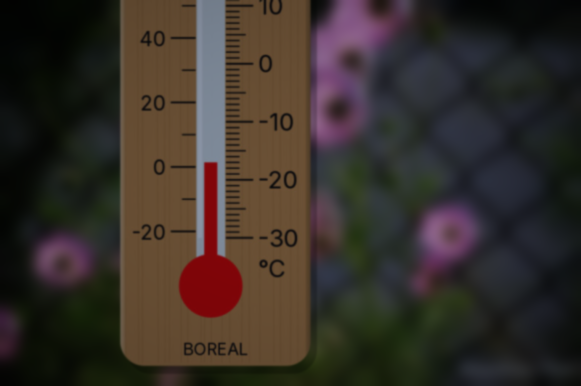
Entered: -17 °C
